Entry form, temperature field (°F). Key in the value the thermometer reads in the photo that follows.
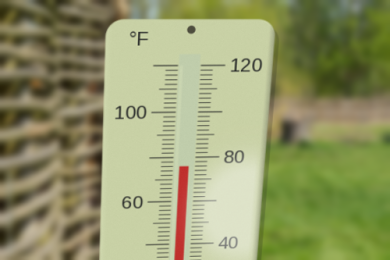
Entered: 76 °F
